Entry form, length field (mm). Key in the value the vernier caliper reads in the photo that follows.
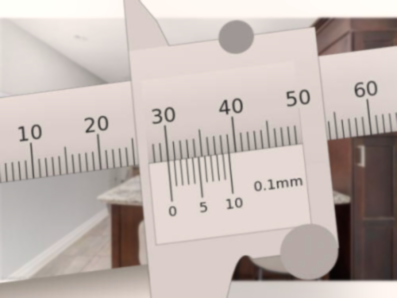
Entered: 30.0 mm
